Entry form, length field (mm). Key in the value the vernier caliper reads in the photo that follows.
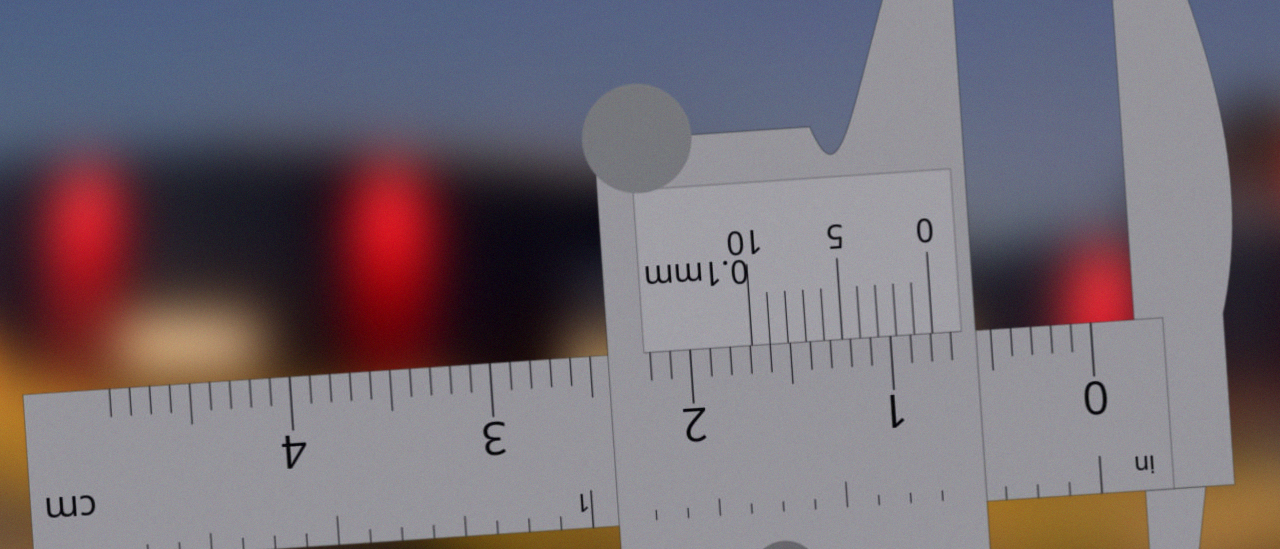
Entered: 7.9 mm
